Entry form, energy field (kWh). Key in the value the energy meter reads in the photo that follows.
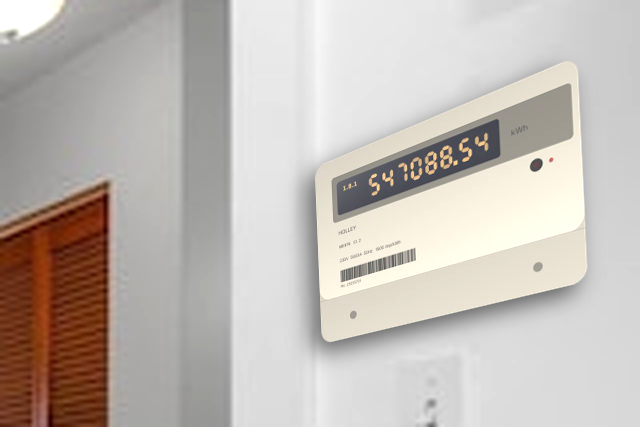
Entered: 547088.54 kWh
